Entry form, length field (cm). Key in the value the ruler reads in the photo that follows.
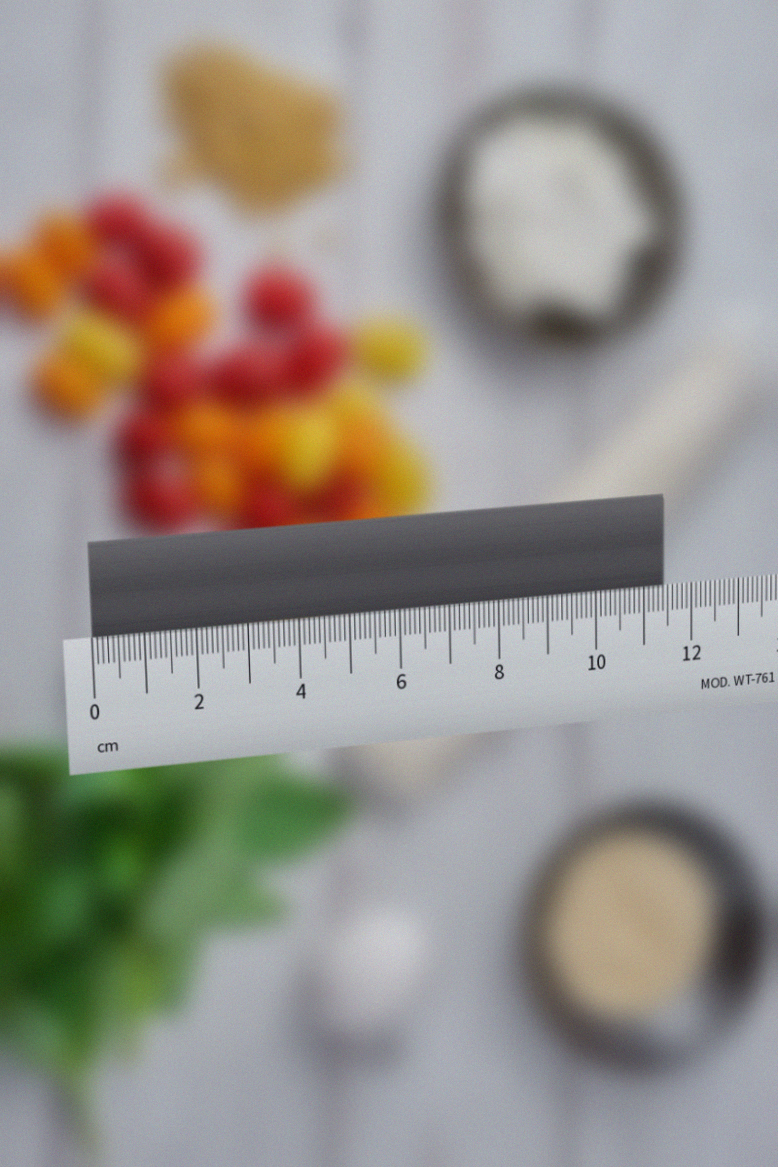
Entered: 11.4 cm
